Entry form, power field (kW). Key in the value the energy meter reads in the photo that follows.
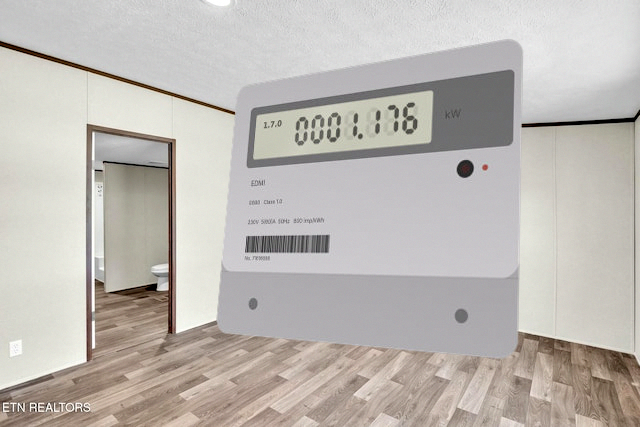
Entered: 1.176 kW
